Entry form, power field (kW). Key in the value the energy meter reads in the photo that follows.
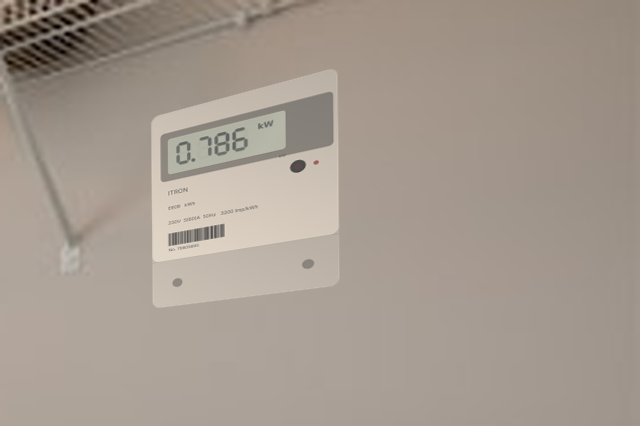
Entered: 0.786 kW
